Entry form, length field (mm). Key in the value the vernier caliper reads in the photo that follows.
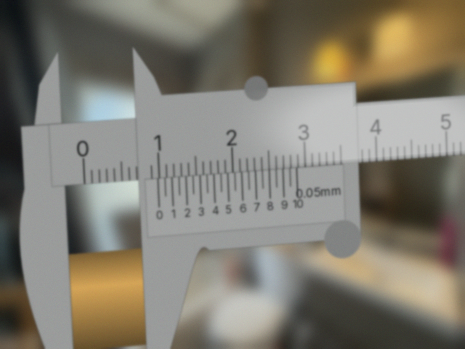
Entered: 9.8 mm
